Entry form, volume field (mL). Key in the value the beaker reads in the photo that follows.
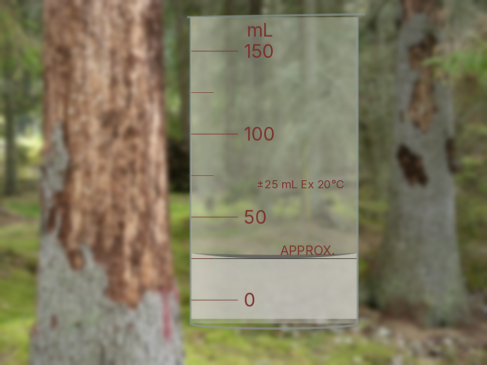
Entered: 25 mL
